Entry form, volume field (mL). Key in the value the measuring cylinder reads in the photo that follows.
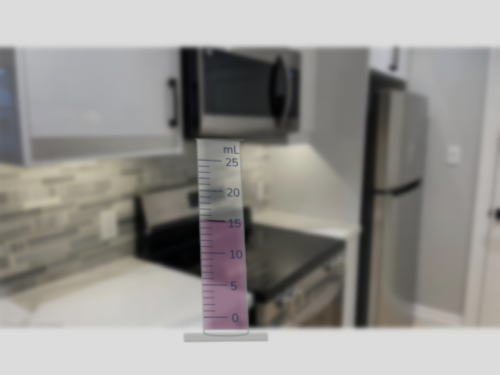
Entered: 15 mL
